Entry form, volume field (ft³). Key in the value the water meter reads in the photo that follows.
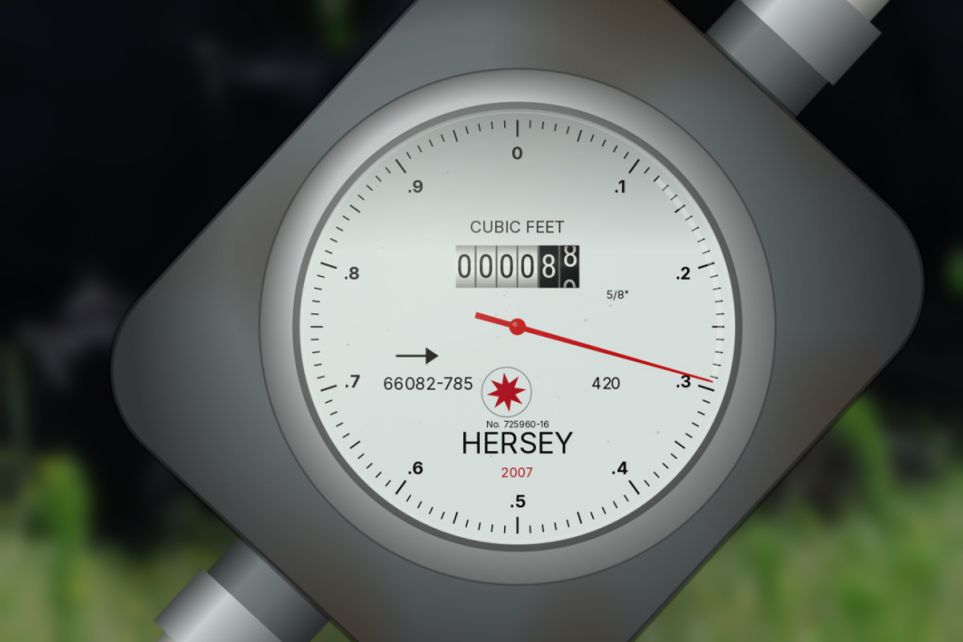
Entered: 88.29 ft³
